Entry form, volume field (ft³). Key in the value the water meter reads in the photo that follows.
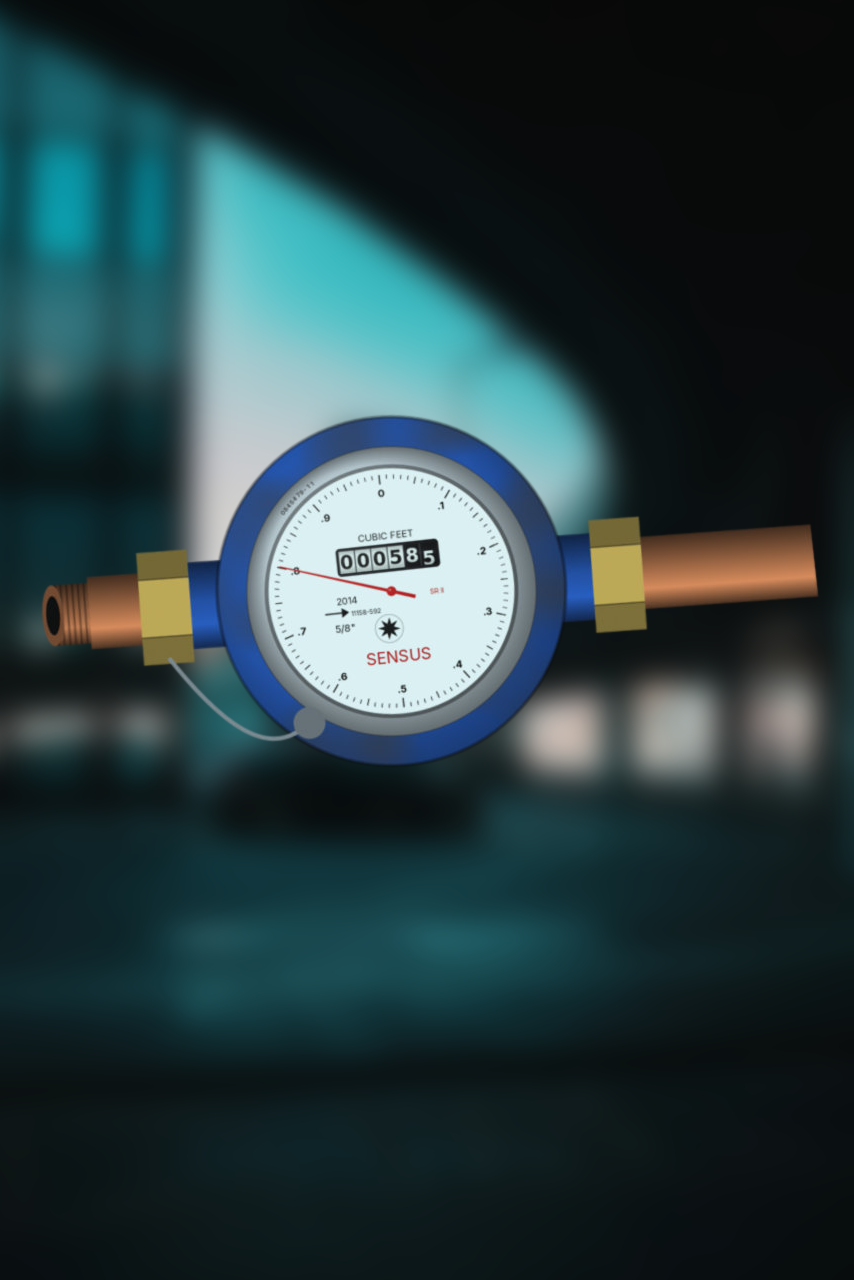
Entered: 584.80 ft³
